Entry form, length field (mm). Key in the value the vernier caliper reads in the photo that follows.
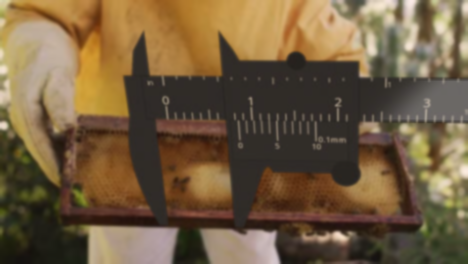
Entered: 8.4 mm
